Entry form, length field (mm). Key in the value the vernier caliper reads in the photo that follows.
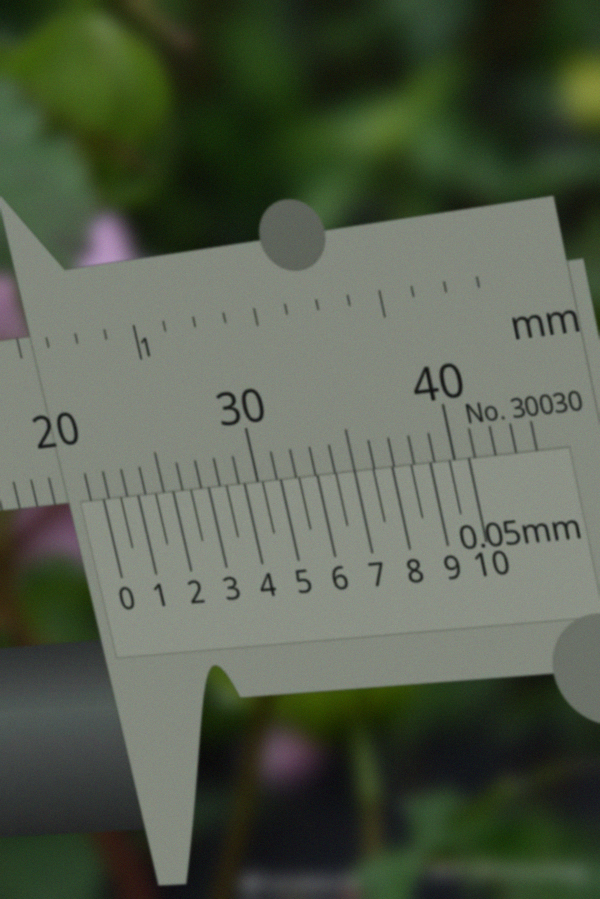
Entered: 21.7 mm
